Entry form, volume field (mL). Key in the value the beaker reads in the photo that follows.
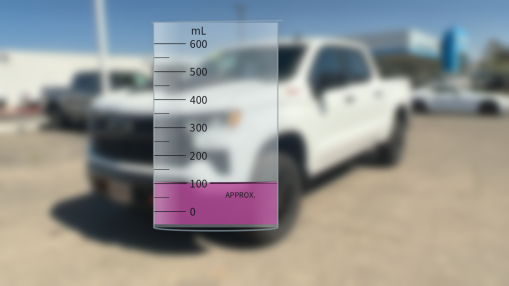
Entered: 100 mL
